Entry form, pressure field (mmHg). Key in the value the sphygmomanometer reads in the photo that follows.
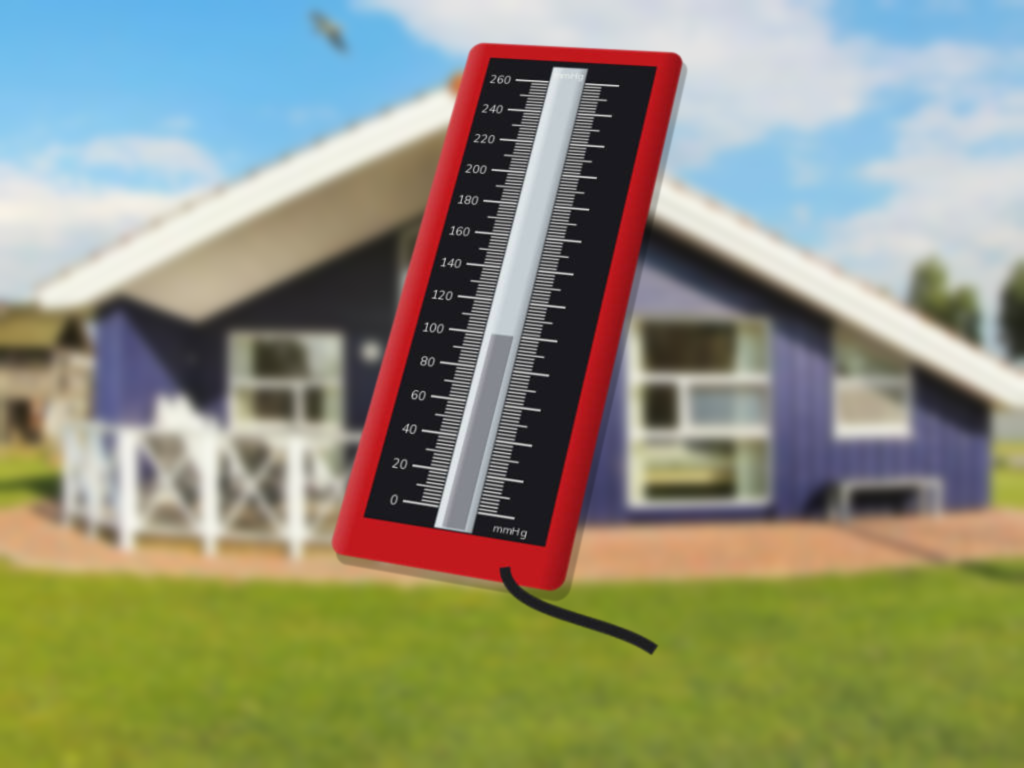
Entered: 100 mmHg
